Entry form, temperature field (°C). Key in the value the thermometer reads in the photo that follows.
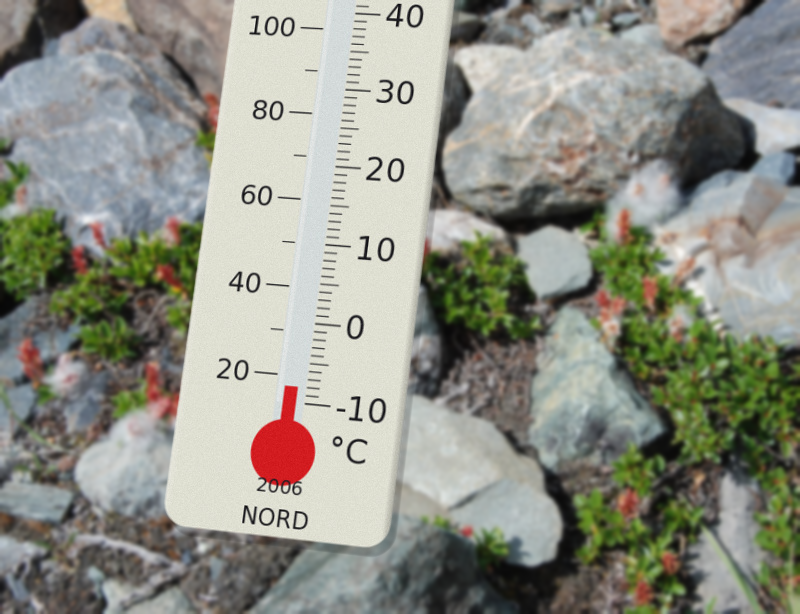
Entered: -8 °C
